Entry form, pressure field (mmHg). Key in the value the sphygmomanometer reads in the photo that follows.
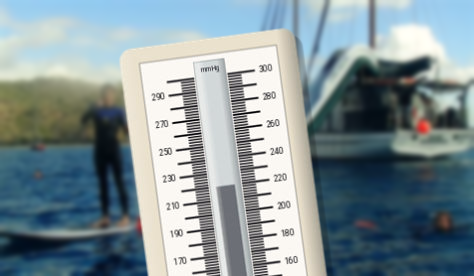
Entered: 220 mmHg
